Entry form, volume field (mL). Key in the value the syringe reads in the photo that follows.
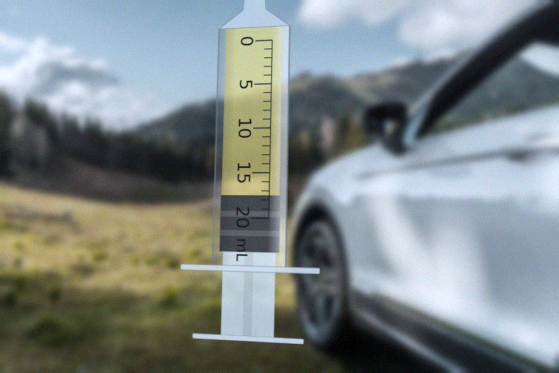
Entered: 17.5 mL
